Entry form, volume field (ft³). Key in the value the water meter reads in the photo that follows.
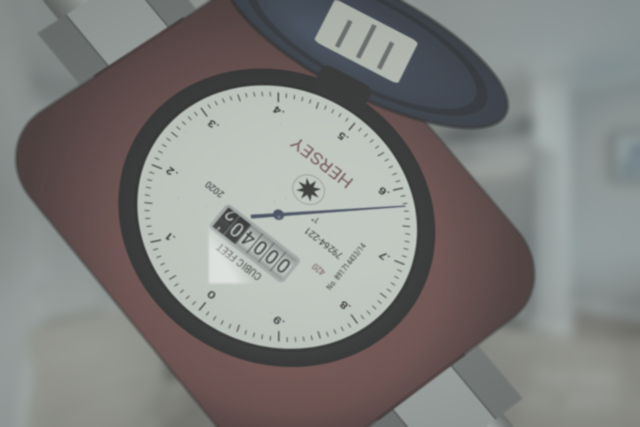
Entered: 401.62 ft³
